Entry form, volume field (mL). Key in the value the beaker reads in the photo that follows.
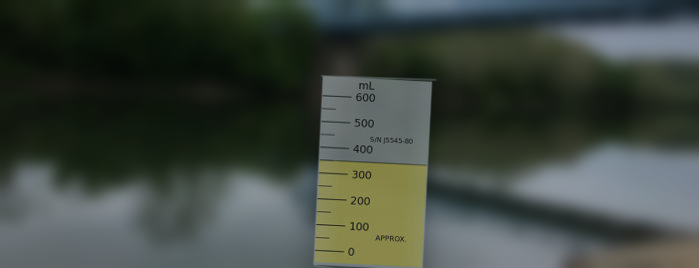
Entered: 350 mL
